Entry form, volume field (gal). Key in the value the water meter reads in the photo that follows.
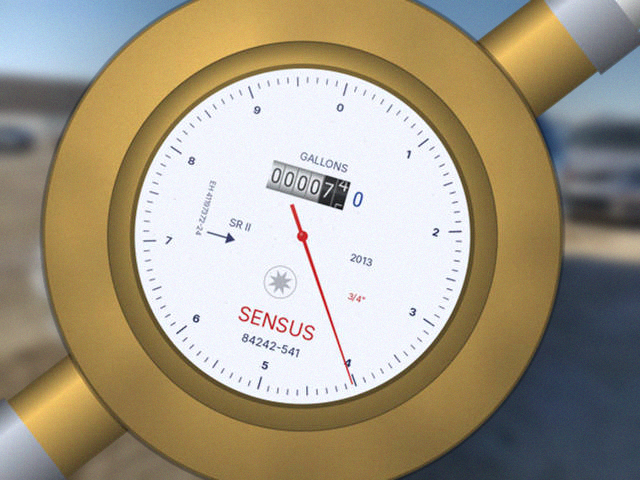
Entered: 744.0 gal
